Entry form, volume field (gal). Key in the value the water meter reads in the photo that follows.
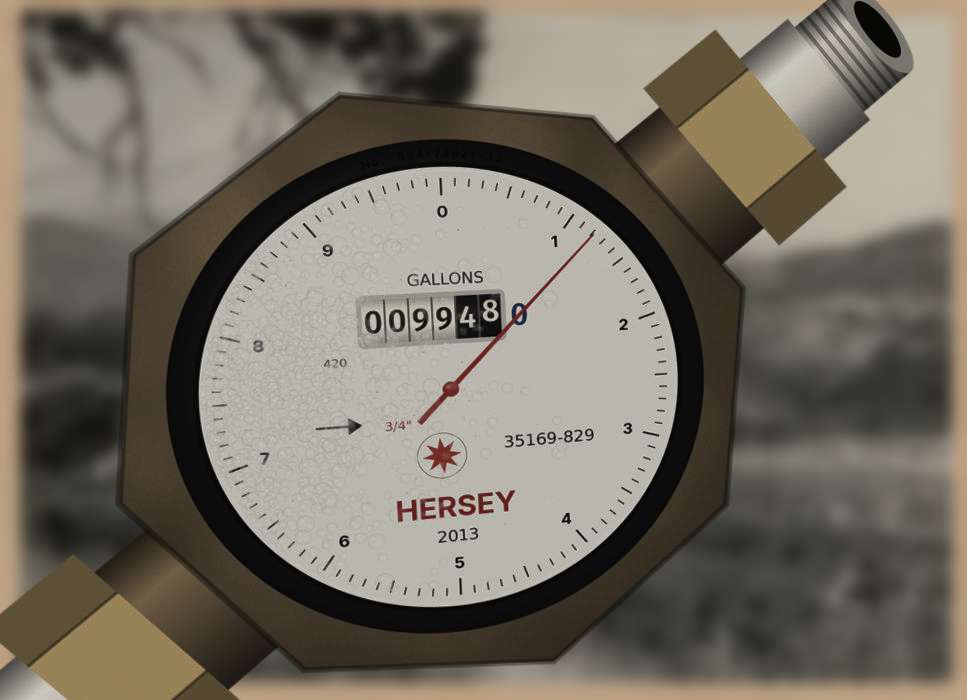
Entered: 99481.2 gal
